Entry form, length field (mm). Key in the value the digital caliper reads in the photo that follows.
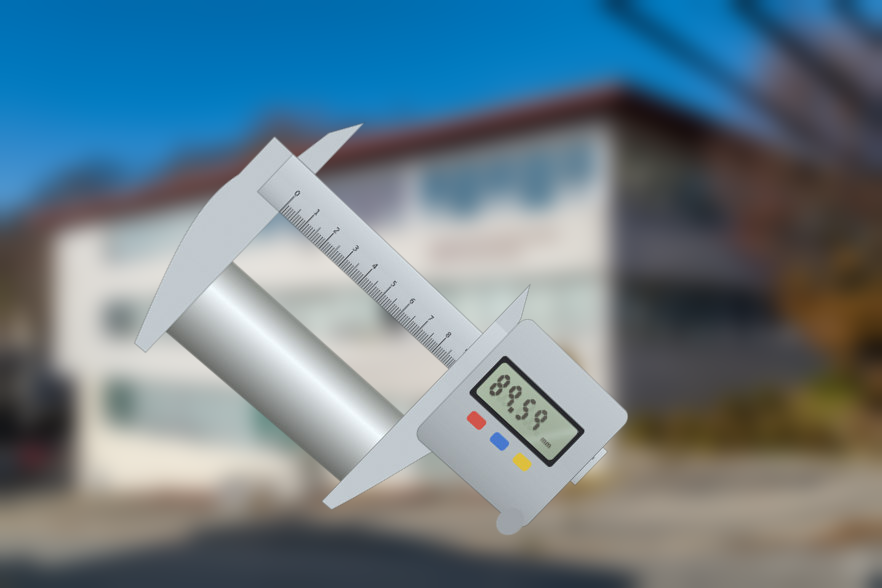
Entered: 89.59 mm
